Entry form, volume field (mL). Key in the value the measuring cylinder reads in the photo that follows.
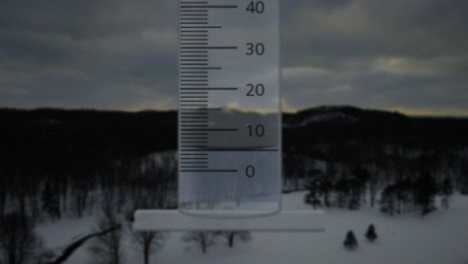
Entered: 5 mL
